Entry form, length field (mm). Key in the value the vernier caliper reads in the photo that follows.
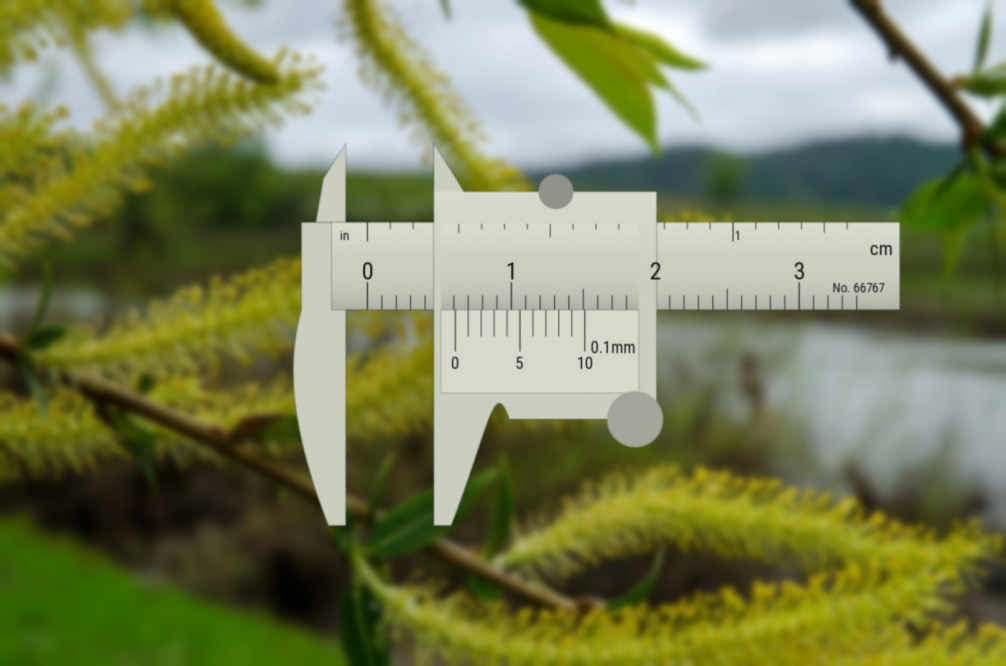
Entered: 6.1 mm
